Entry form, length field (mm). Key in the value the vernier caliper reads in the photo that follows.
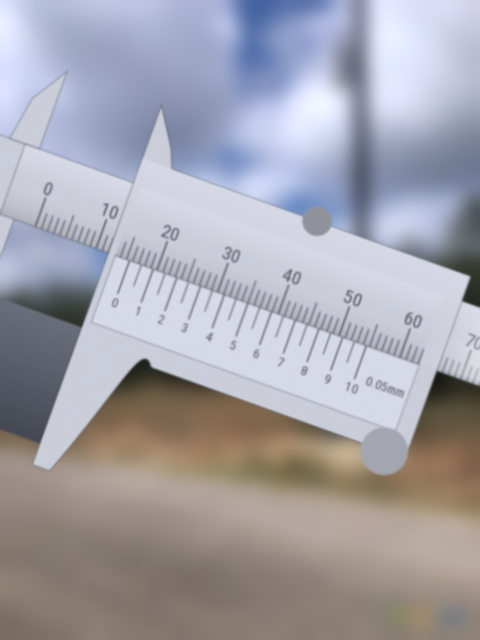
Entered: 15.5 mm
